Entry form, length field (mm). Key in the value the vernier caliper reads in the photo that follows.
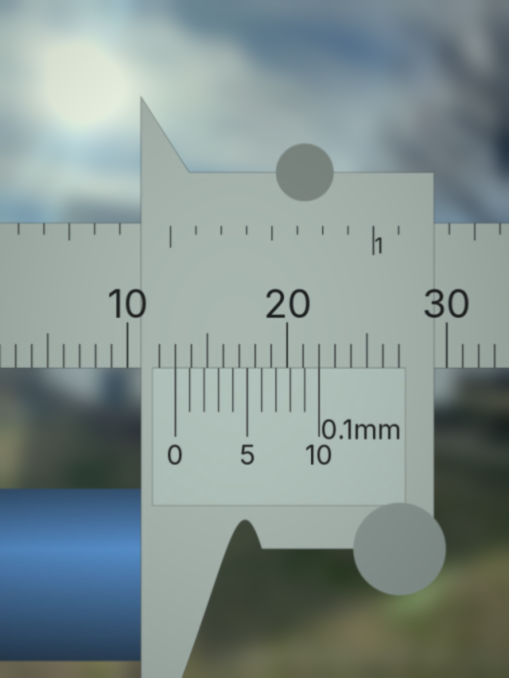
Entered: 13.0 mm
